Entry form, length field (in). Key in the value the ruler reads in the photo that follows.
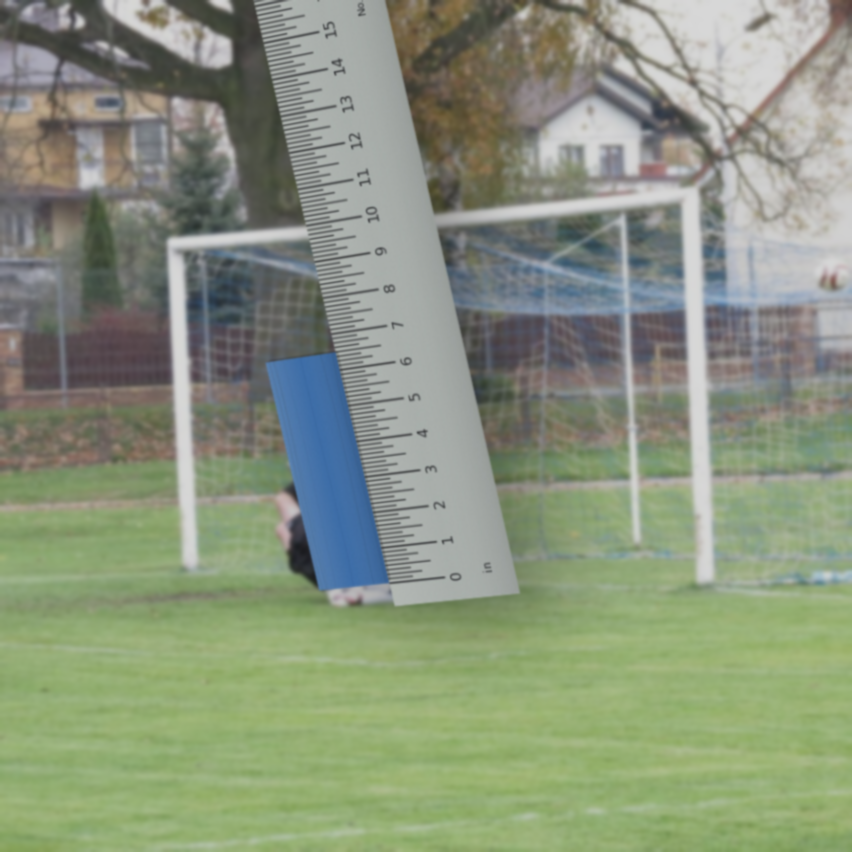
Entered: 6.5 in
